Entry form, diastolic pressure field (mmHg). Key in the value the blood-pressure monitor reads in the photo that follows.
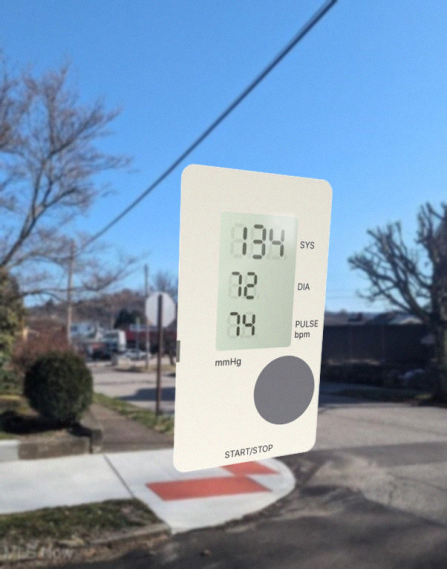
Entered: 72 mmHg
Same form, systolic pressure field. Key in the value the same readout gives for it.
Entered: 134 mmHg
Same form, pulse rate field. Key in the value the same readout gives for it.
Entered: 74 bpm
